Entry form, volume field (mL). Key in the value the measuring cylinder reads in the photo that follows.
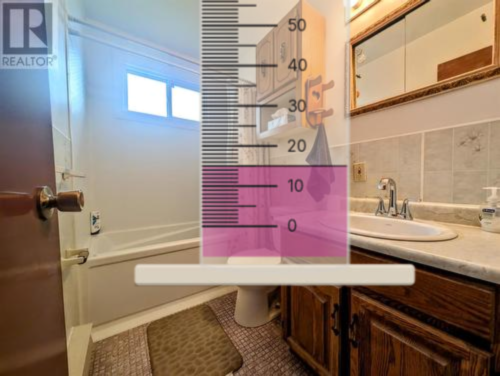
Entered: 15 mL
